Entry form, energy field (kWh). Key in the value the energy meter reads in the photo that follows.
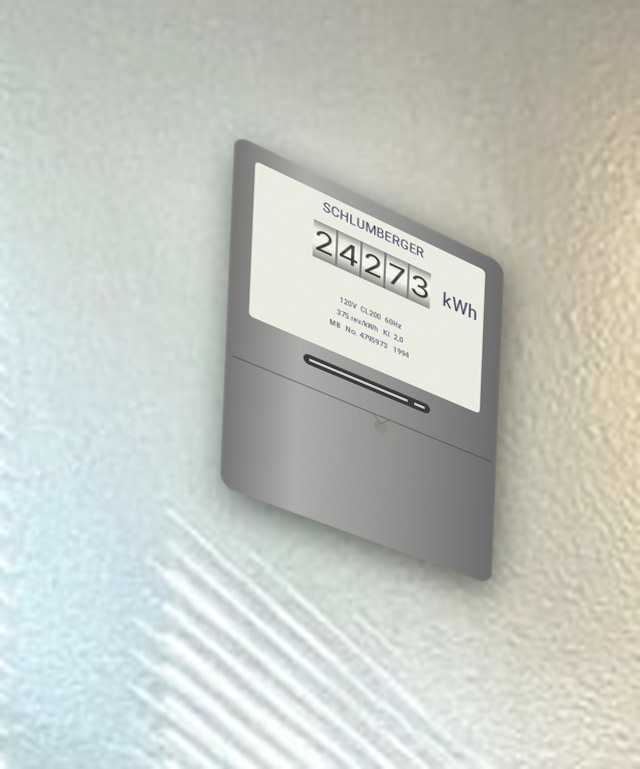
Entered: 24273 kWh
